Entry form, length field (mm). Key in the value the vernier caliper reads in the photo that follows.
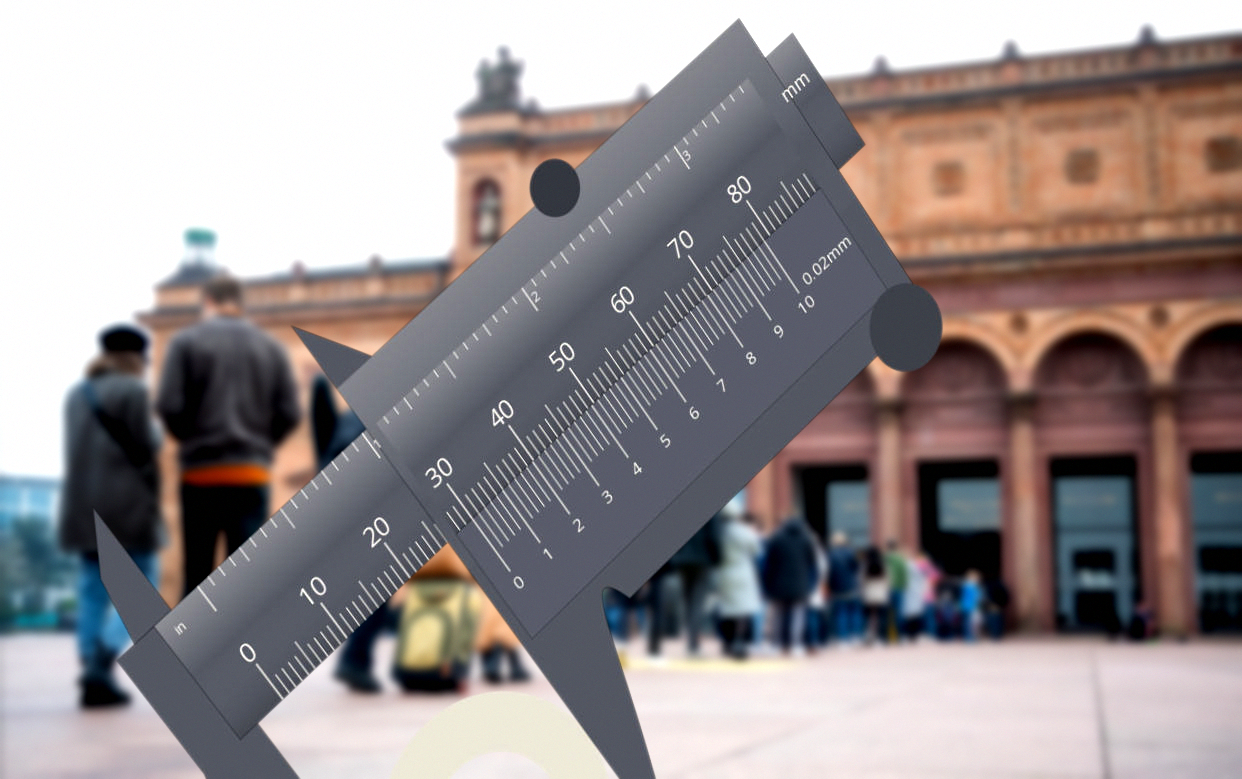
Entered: 30.0 mm
